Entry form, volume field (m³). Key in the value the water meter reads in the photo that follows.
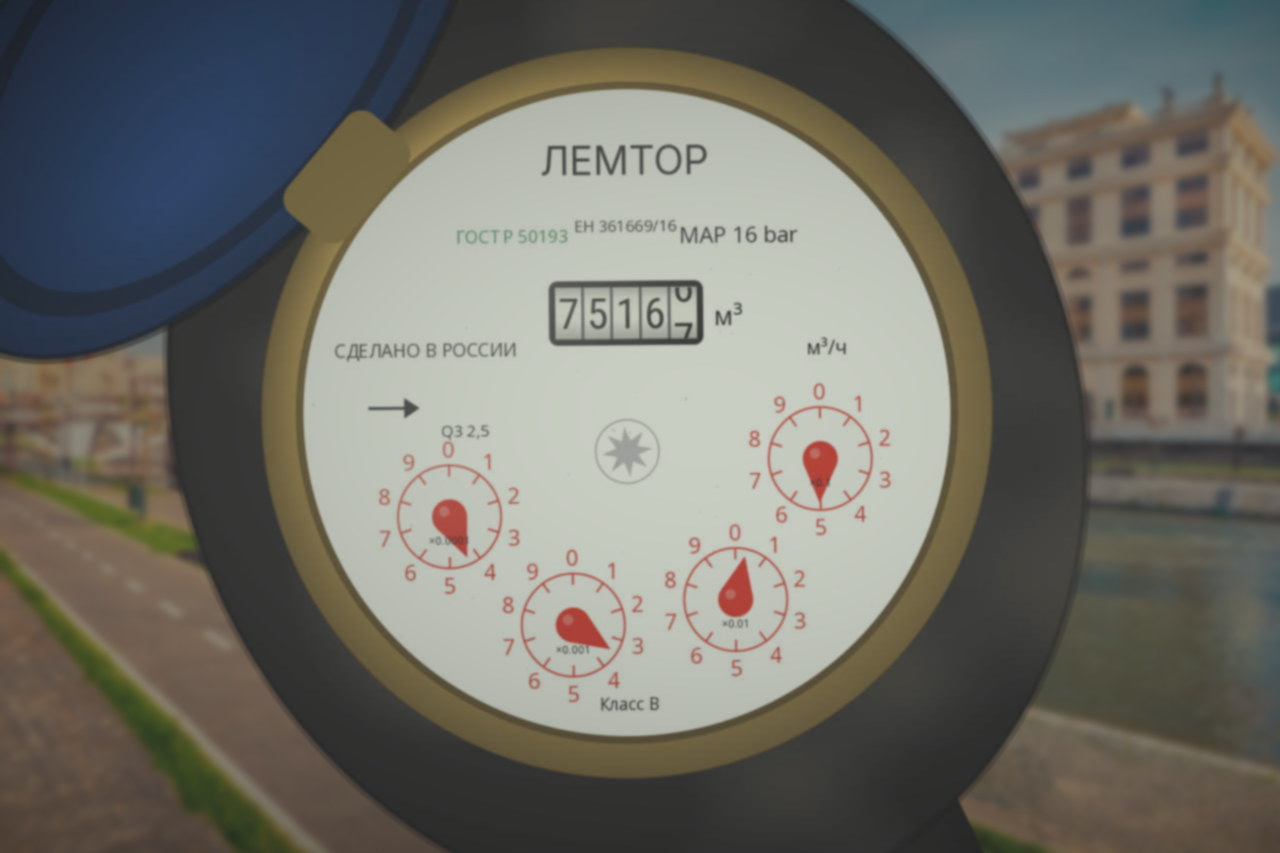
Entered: 75166.5034 m³
